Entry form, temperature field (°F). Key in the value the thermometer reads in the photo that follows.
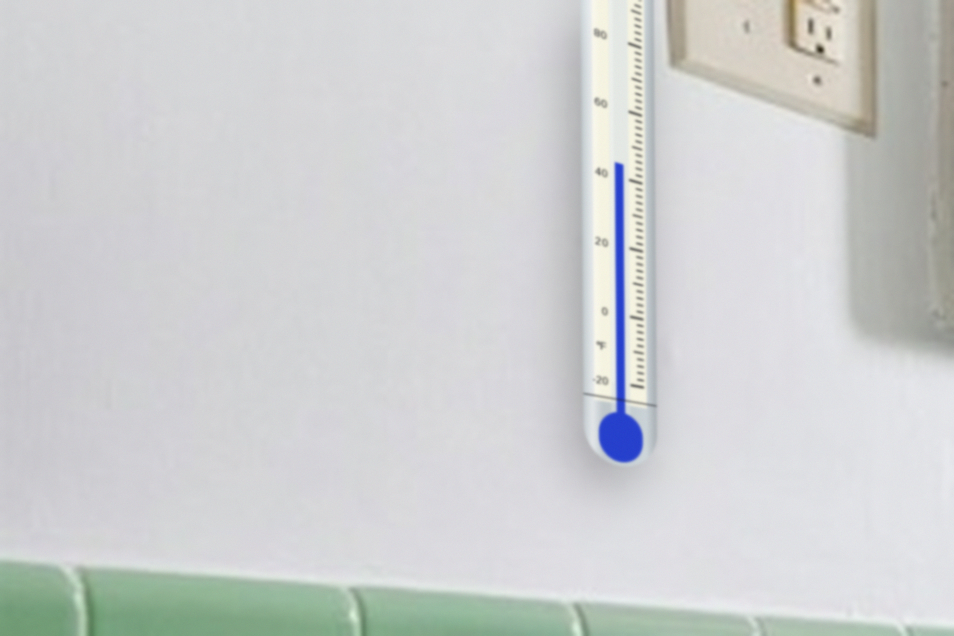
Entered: 44 °F
